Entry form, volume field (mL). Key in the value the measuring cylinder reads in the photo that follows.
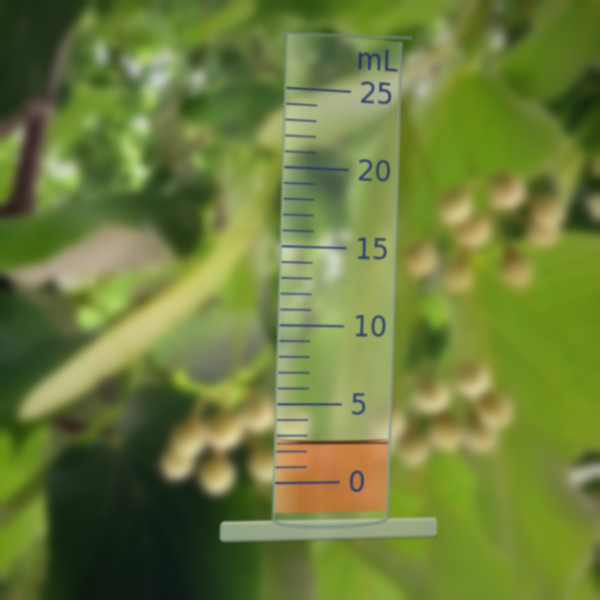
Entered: 2.5 mL
